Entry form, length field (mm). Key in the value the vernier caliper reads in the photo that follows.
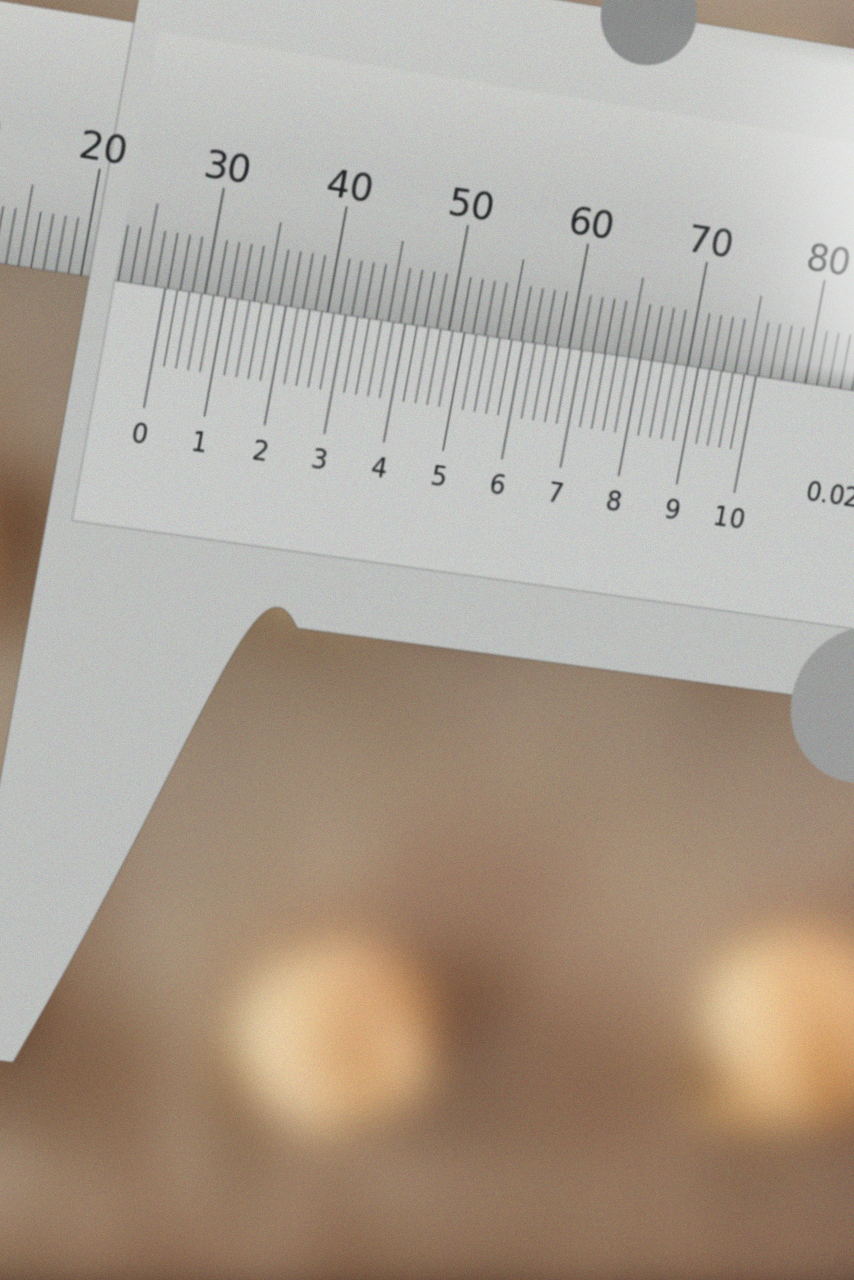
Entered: 26.8 mm
